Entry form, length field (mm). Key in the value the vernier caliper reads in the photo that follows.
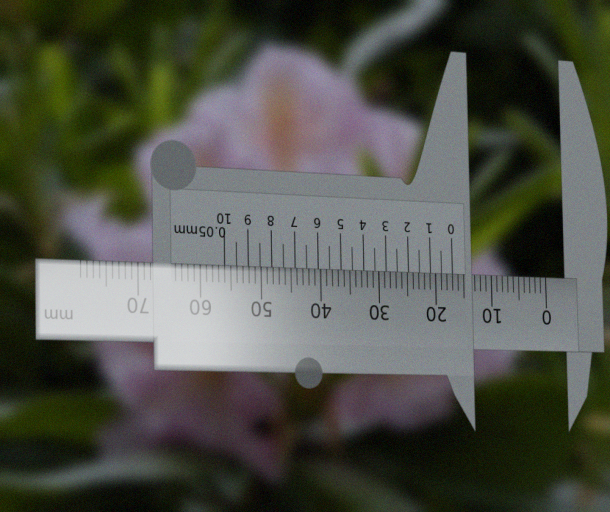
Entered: 17.0 mm
